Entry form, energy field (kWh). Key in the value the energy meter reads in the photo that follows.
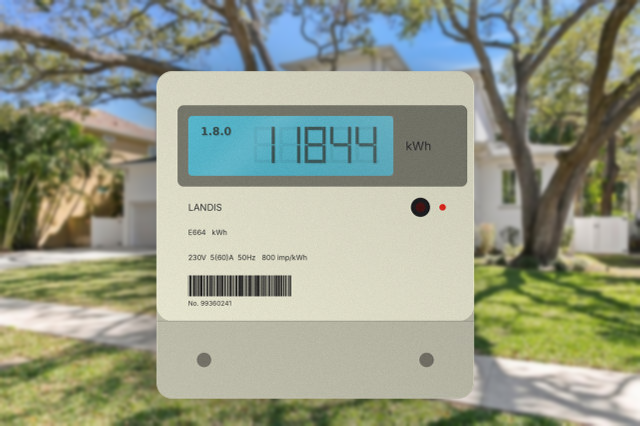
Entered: 11844 kWh
